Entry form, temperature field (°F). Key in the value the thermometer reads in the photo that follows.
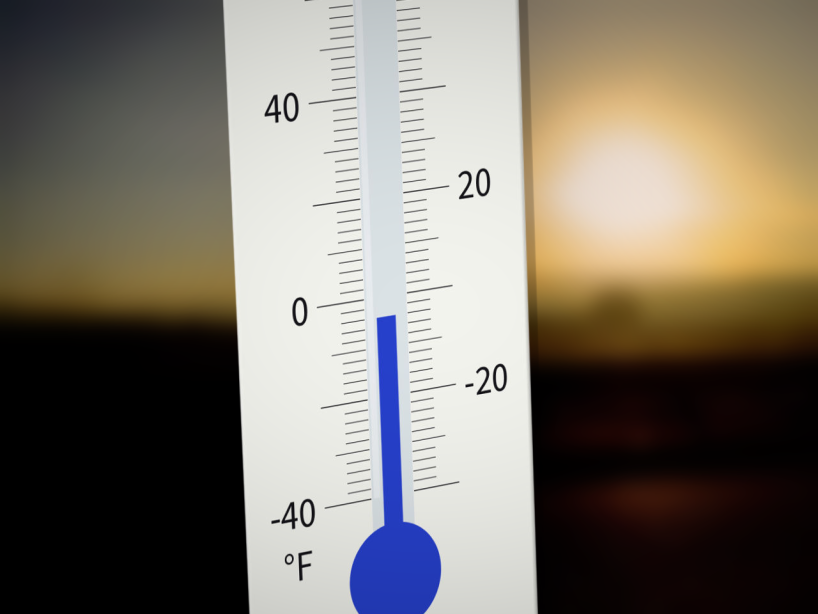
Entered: -4 °F
